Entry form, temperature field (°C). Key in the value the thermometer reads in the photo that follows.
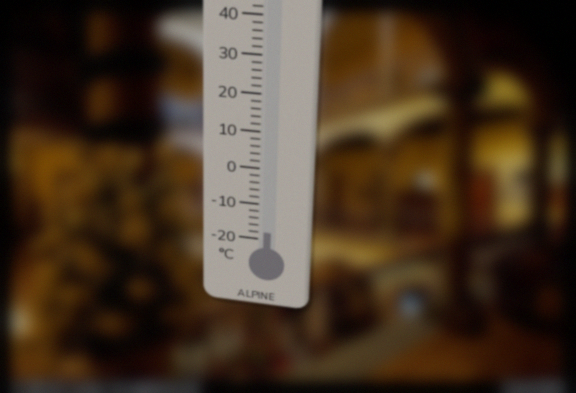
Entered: -18 °C
